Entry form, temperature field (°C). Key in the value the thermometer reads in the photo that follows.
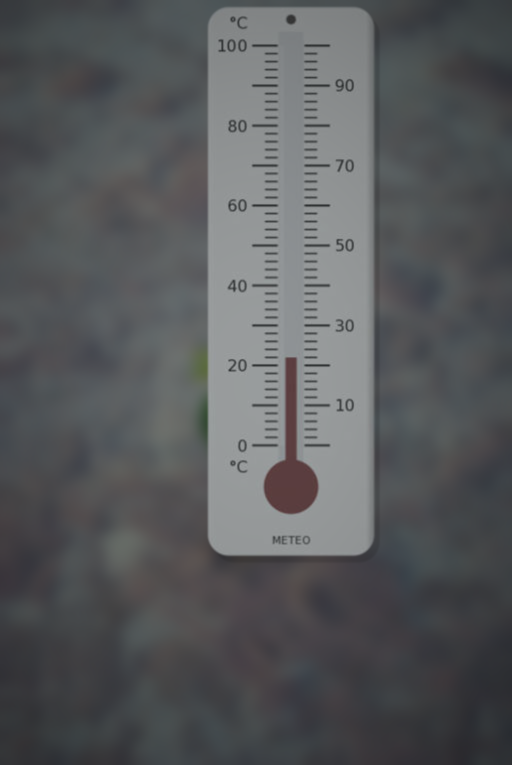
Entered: 22 °C
